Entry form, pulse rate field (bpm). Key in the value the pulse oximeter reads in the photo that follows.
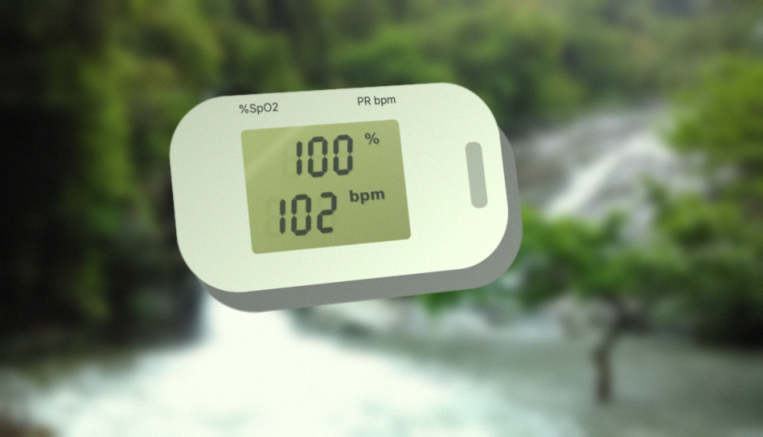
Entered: 102 bpm
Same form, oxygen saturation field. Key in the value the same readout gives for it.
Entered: 100 %
